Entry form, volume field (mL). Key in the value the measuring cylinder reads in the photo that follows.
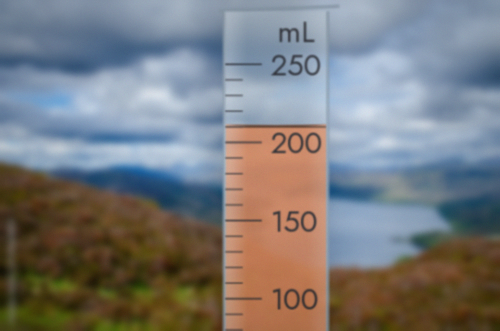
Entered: 210 mL
